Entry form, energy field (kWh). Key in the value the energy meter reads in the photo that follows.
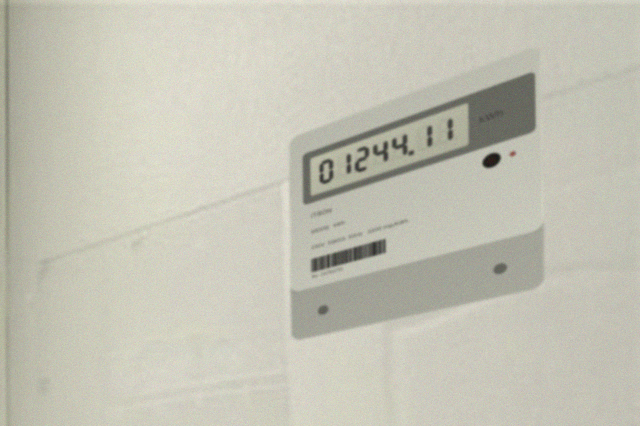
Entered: 1244.11 kWh
